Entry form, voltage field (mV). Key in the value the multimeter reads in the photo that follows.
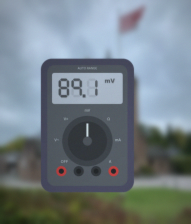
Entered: 89.1 mV
